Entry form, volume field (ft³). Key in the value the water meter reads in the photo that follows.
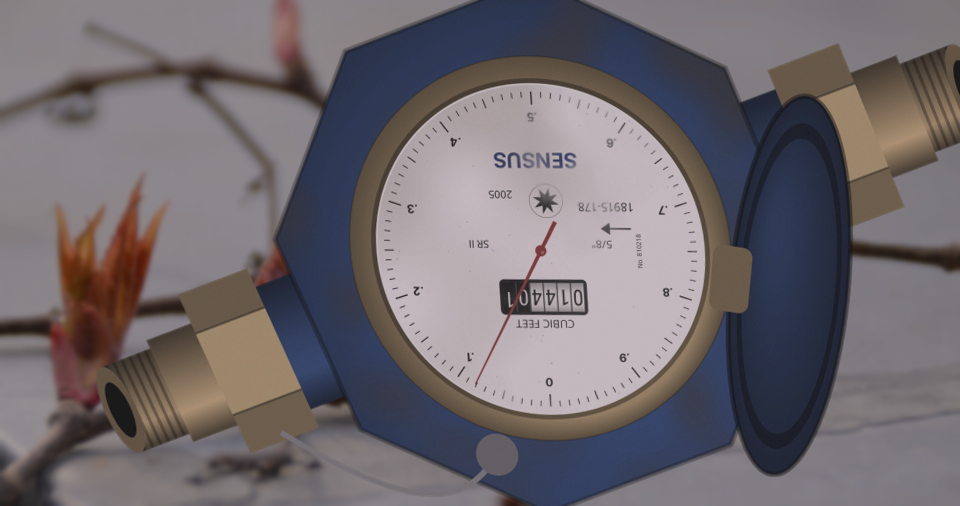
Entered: 14401.08 ft³
